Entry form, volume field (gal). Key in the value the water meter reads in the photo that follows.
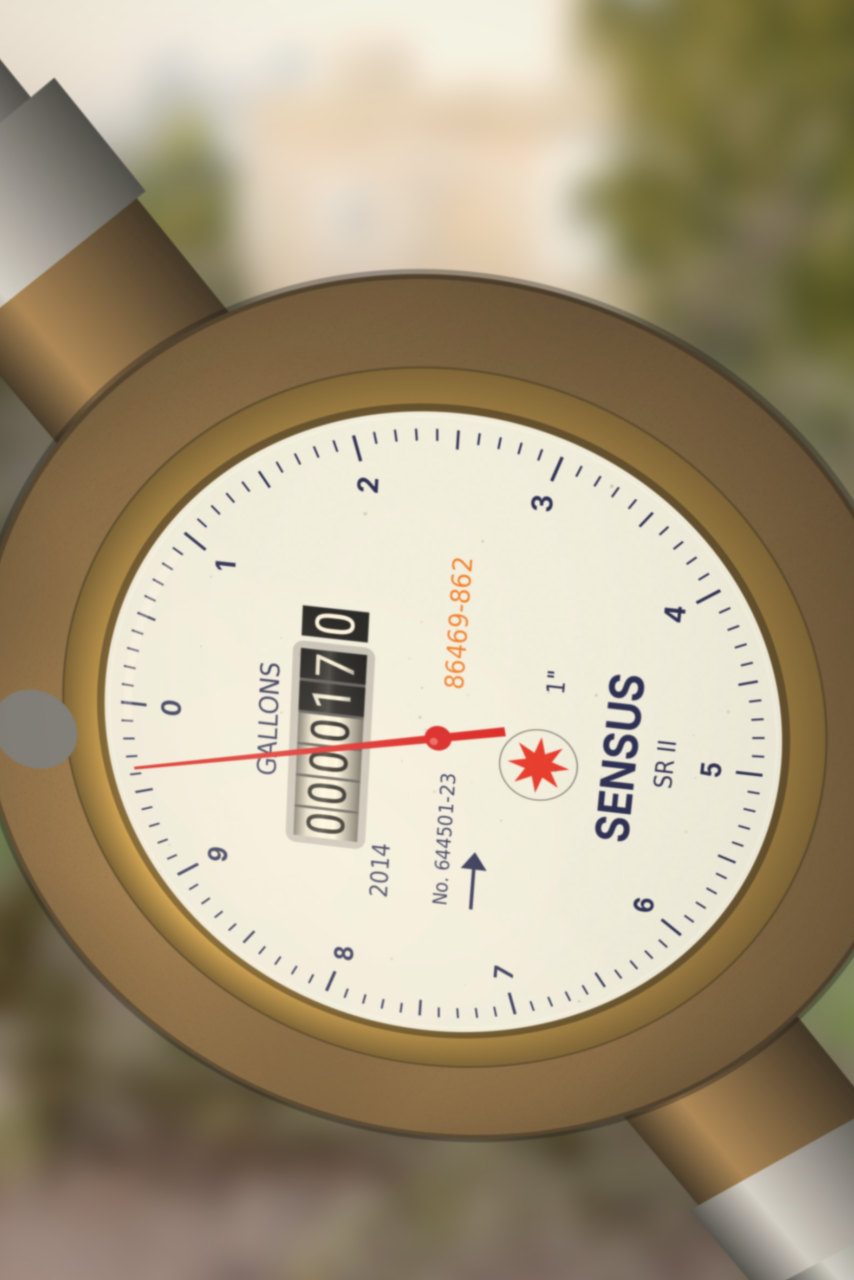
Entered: 169.6 gal
